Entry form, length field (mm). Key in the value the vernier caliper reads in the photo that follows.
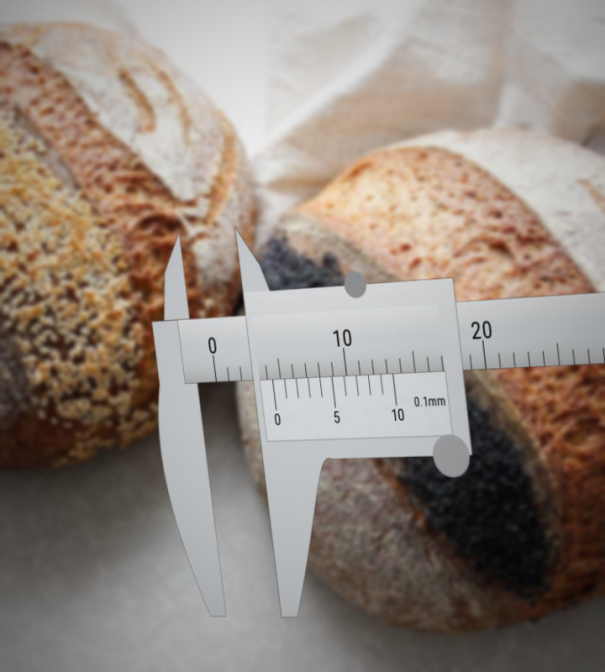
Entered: 4.4 mm
